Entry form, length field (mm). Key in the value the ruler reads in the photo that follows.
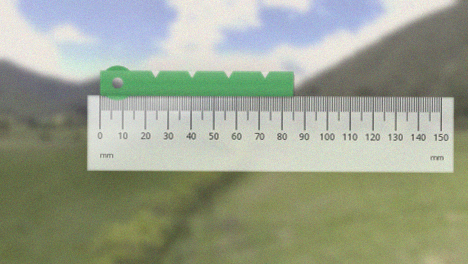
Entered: 85 mm
